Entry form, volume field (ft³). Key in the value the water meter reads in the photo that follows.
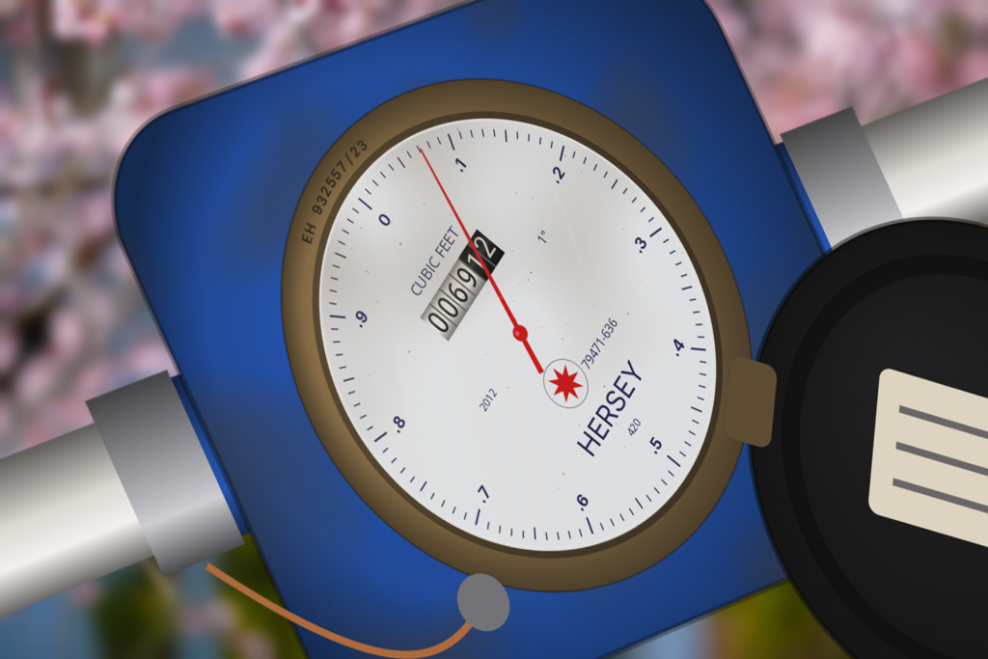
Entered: 6912.07 ft³
